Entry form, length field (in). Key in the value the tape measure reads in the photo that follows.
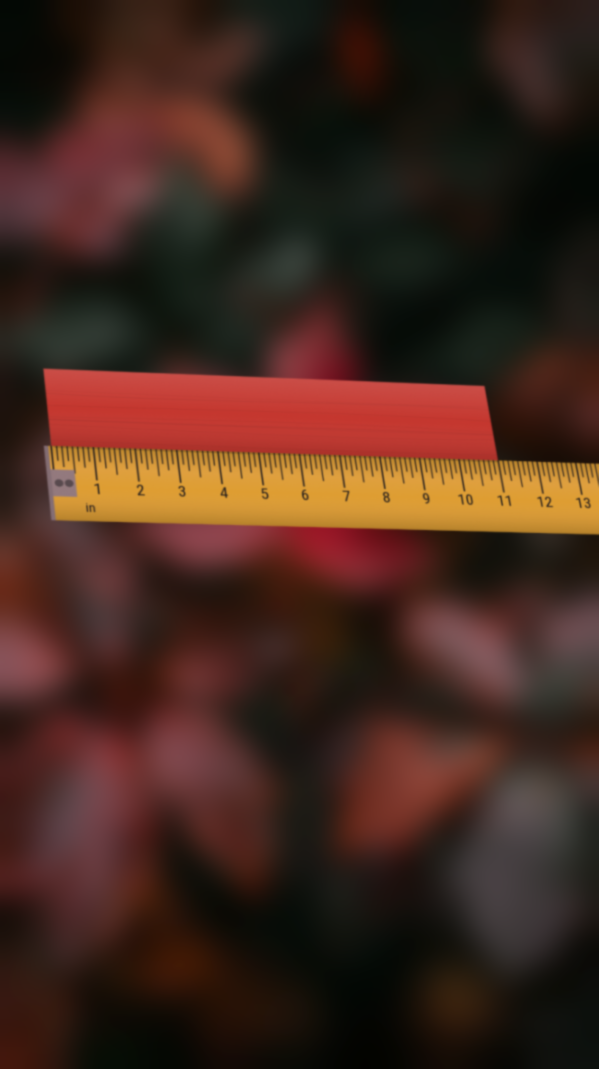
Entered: 11 in
